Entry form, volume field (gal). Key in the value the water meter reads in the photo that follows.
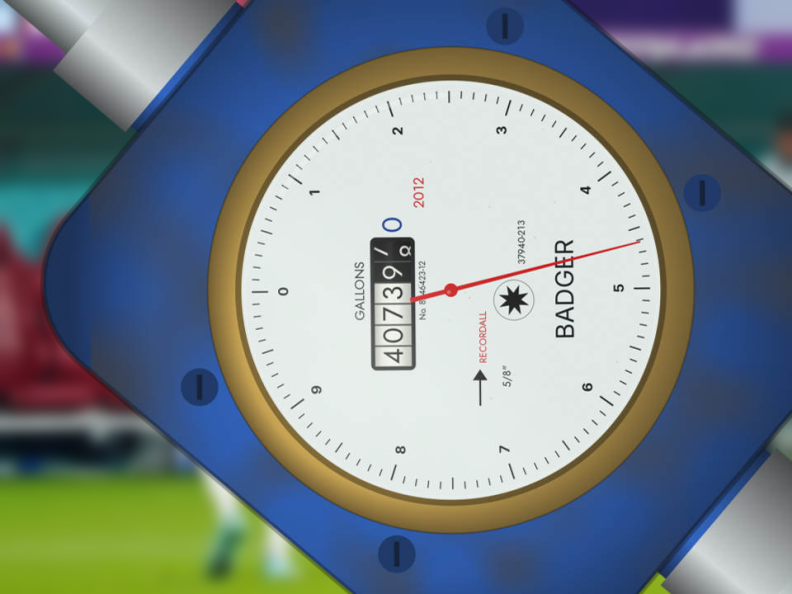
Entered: 4073974.6 gal
